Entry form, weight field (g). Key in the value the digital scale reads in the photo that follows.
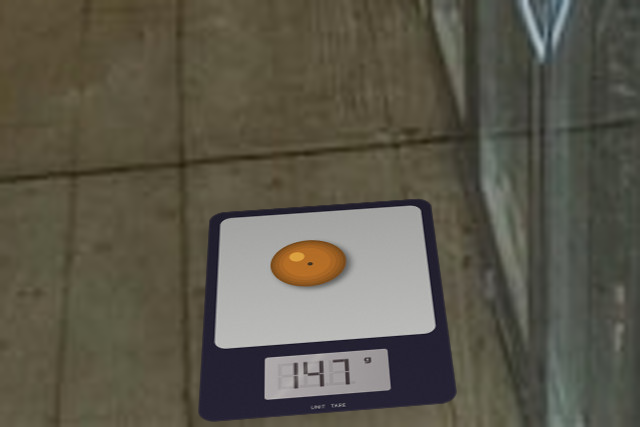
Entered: 147 g
